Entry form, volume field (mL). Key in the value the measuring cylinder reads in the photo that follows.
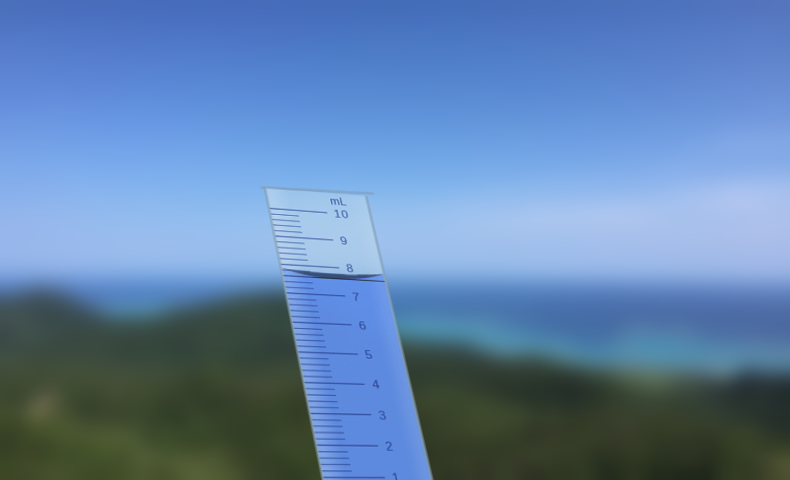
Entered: 7.6 mL
